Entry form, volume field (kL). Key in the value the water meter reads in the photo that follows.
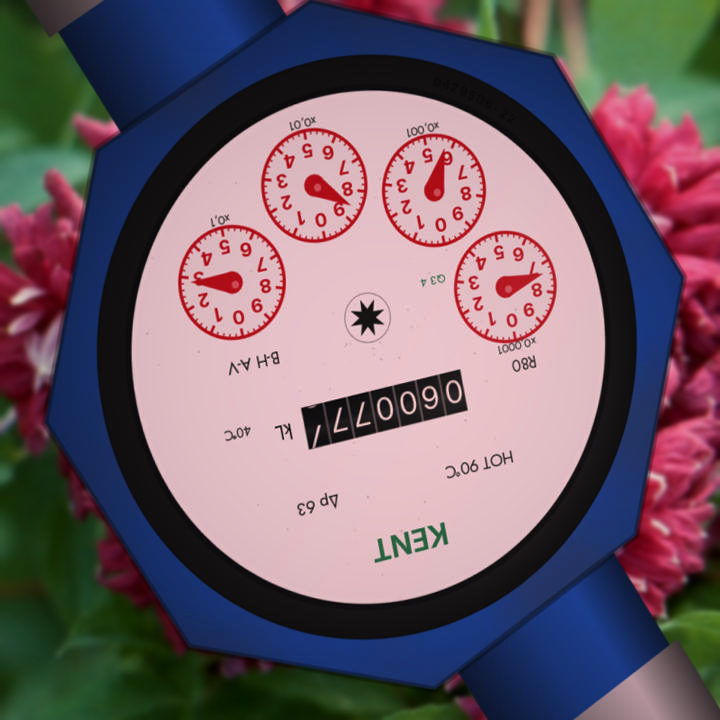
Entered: 600777.2857 kL
